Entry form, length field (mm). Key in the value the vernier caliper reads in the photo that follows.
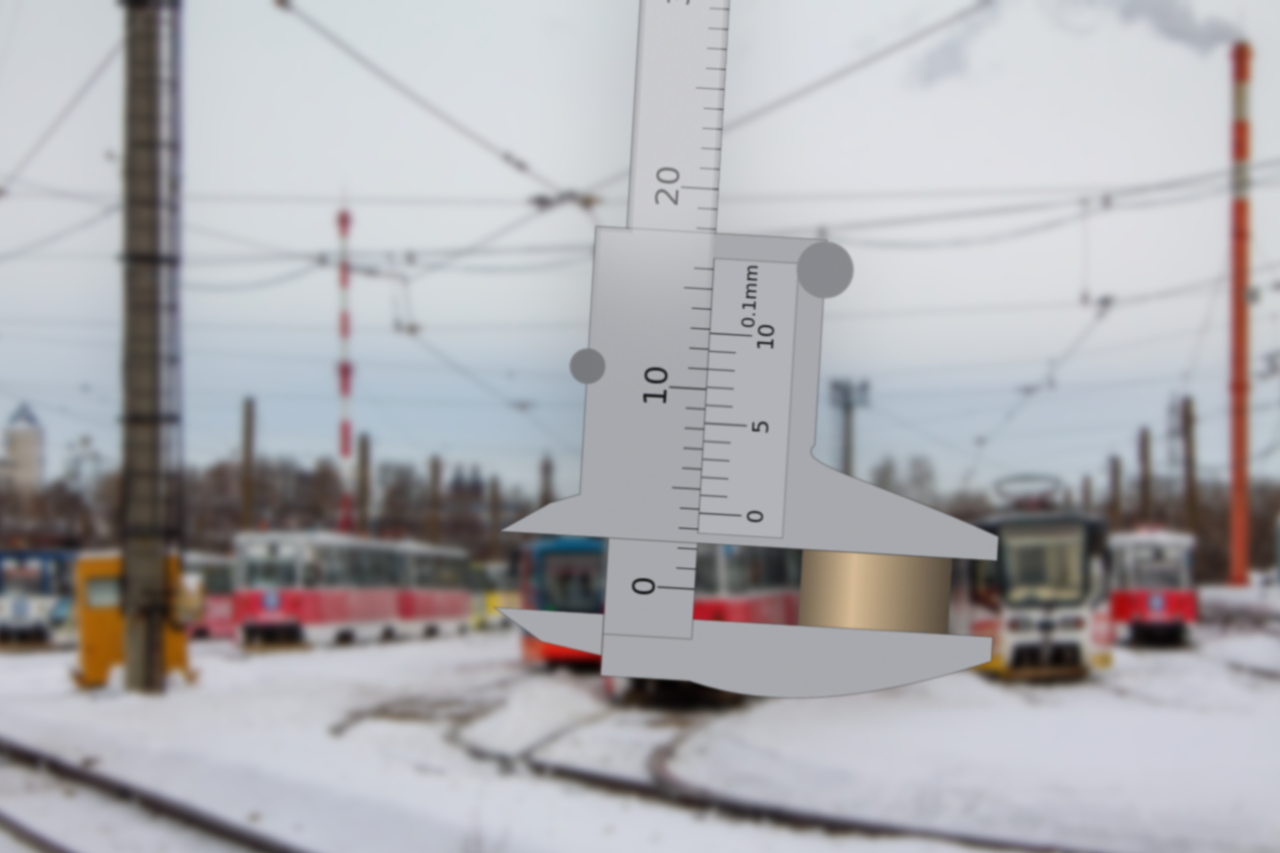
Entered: 3.8 mm
